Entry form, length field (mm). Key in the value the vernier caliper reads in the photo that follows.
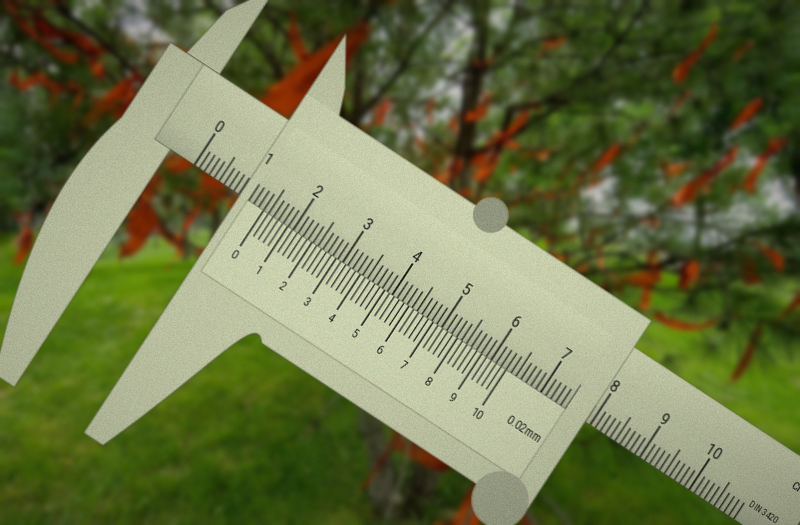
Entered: 14.0 mm
